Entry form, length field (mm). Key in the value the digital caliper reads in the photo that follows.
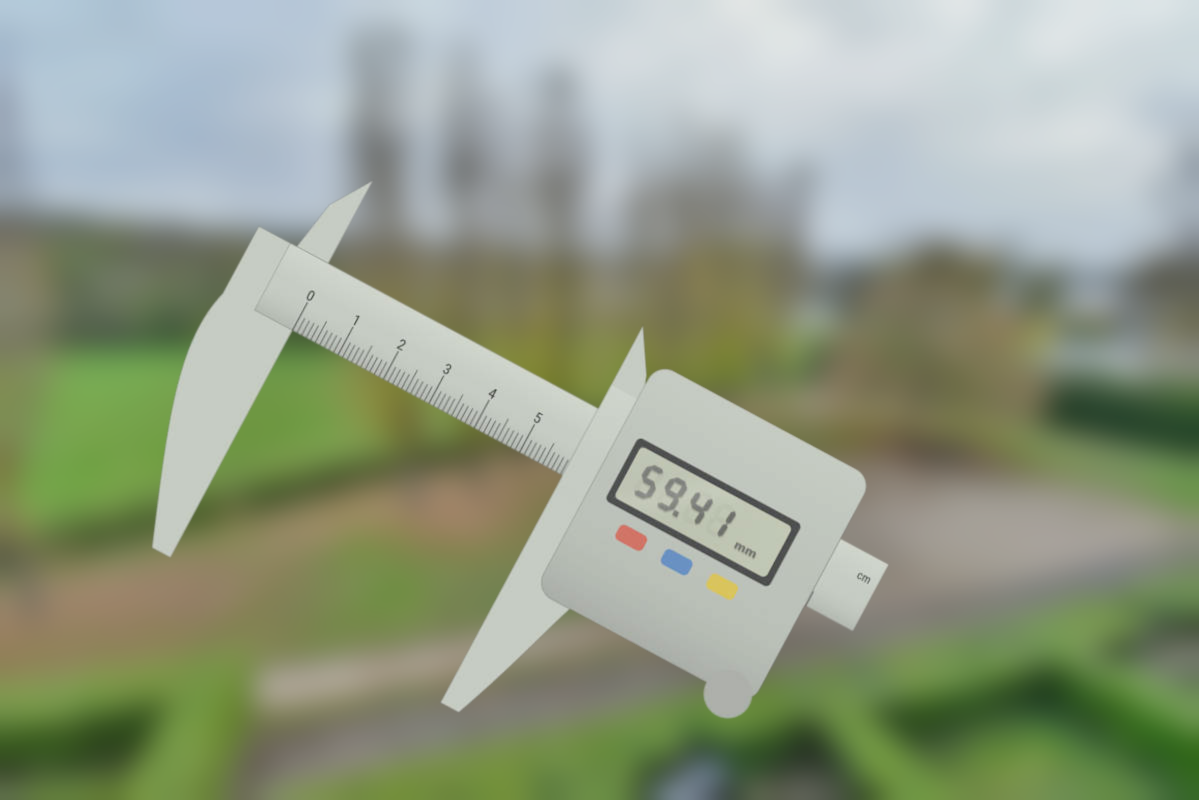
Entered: 59.41 mm
